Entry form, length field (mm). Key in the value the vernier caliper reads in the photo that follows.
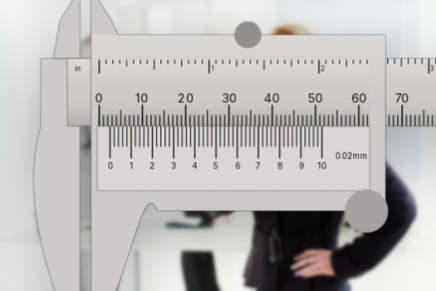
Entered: 2.5 mm
